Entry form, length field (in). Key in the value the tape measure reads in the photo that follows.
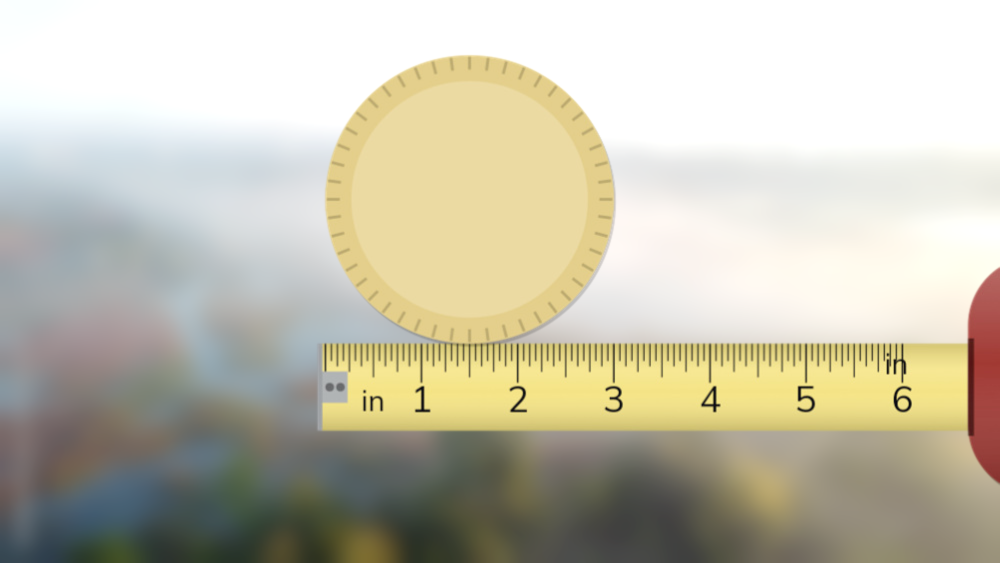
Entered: 3 in
